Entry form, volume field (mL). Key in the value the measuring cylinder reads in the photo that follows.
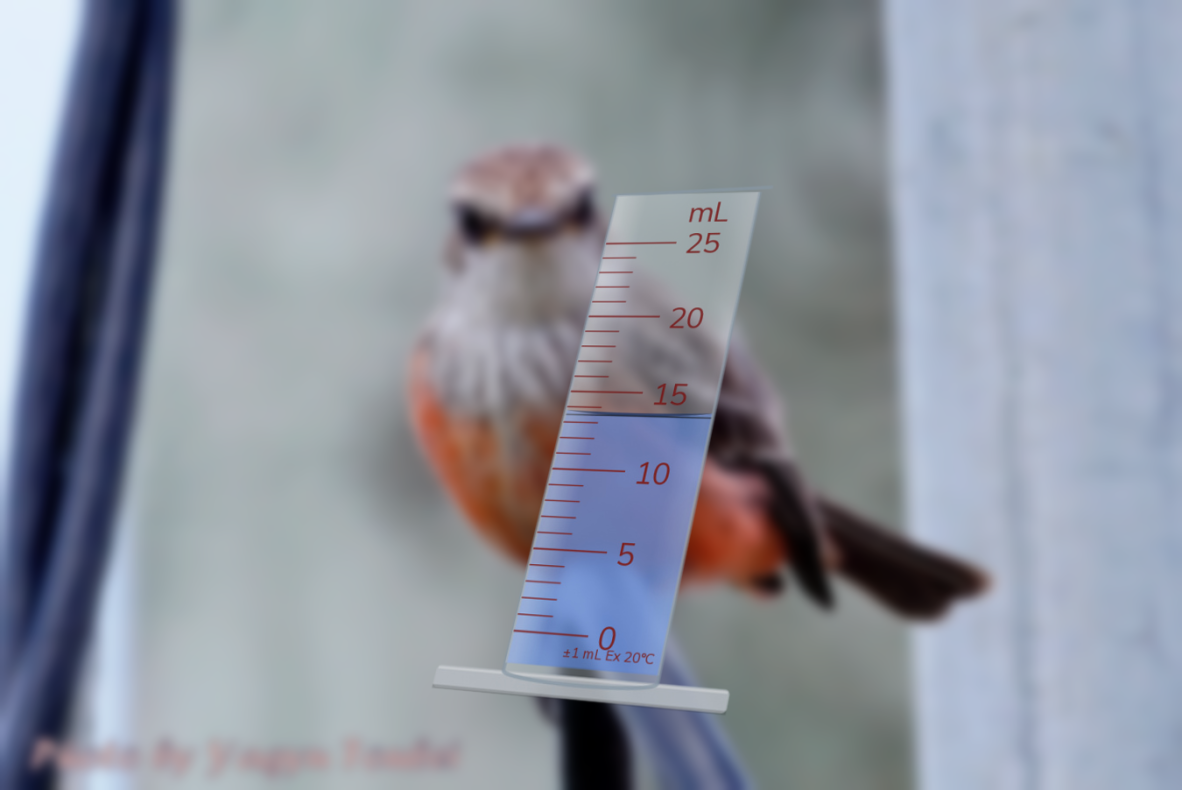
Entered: 13.5 mL
